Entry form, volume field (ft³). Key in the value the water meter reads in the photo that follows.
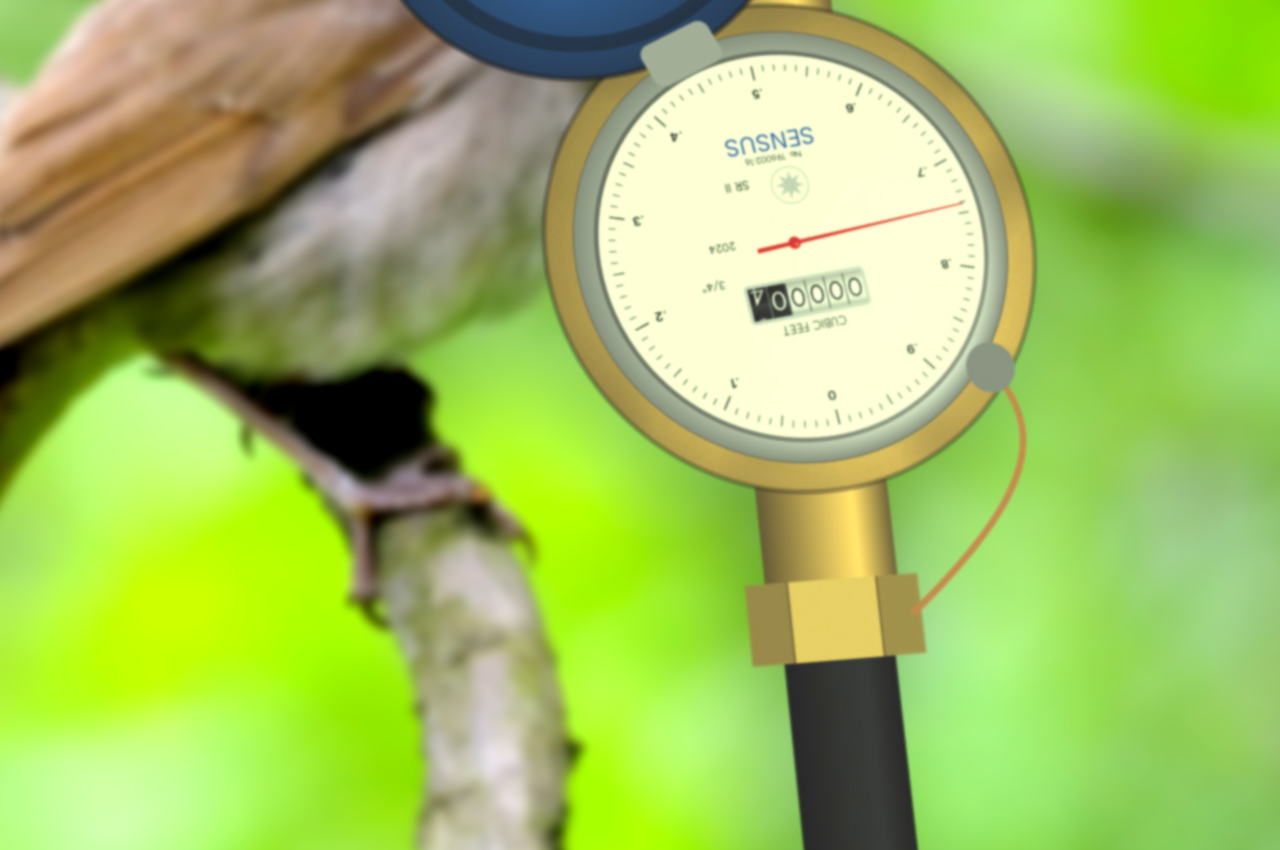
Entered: 3.74 ft³
